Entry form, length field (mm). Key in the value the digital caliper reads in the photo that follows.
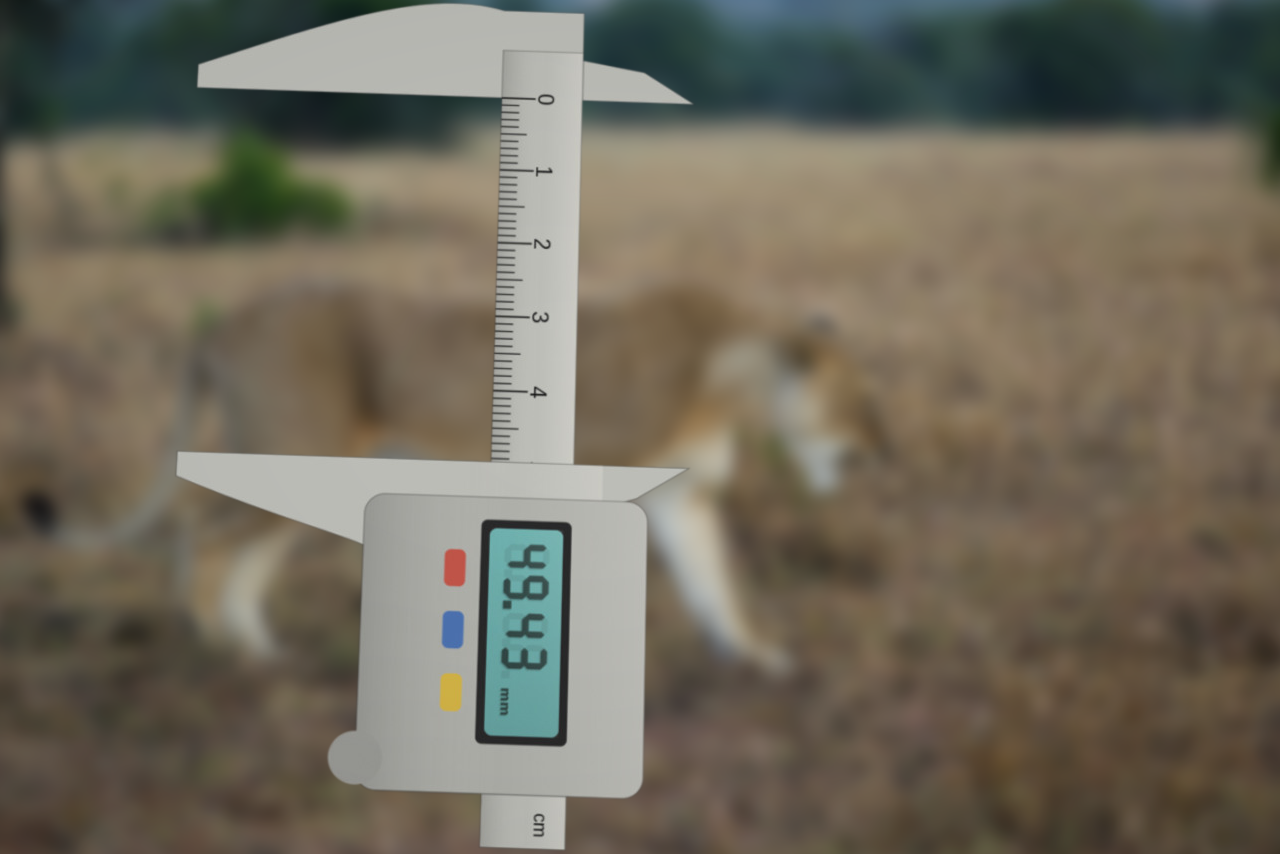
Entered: 49.43 mm
